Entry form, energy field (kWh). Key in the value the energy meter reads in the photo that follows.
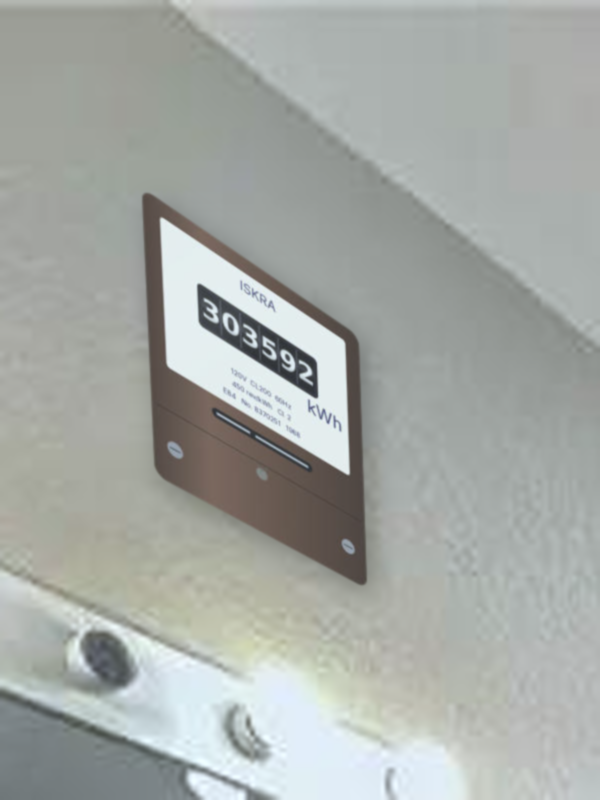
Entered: 303592 kWh
